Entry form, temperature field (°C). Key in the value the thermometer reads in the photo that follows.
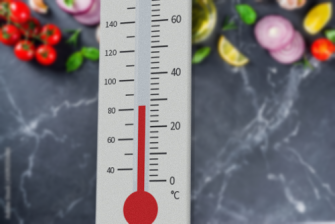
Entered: 28 °C
